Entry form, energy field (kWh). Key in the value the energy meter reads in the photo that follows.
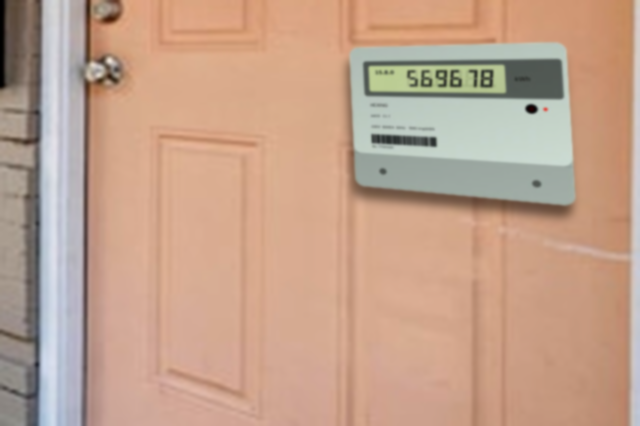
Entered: 569678 kWh
